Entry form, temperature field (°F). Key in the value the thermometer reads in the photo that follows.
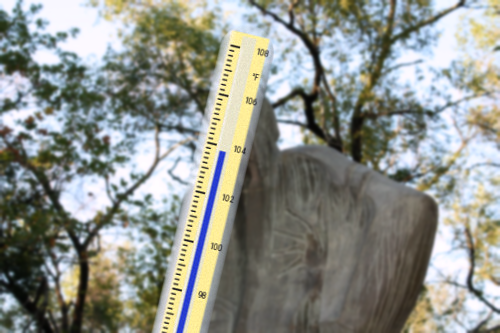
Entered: 103.8 °F
